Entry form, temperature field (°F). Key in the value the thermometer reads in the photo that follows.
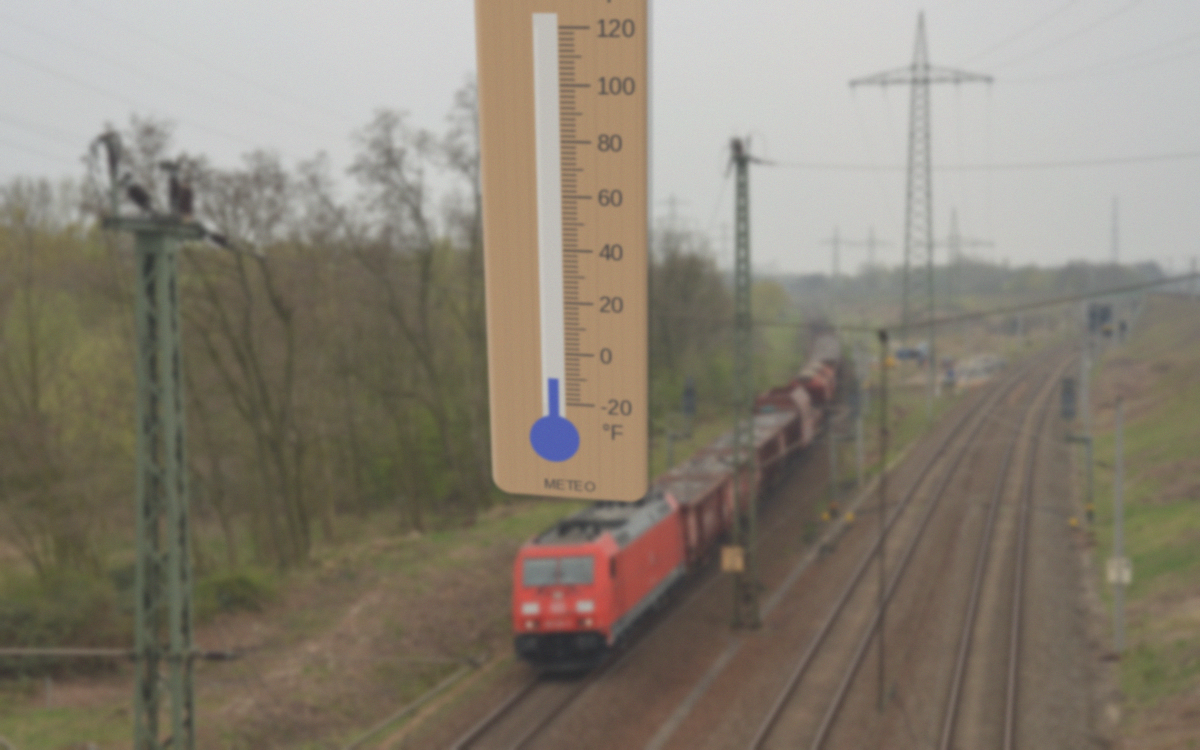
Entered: -10 °F
